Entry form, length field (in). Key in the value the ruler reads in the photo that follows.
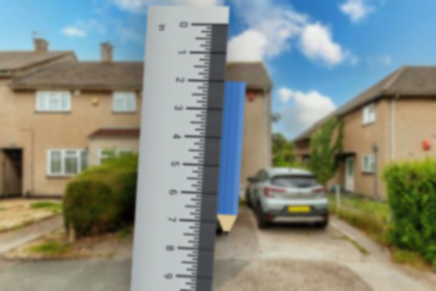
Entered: 5.5 in
